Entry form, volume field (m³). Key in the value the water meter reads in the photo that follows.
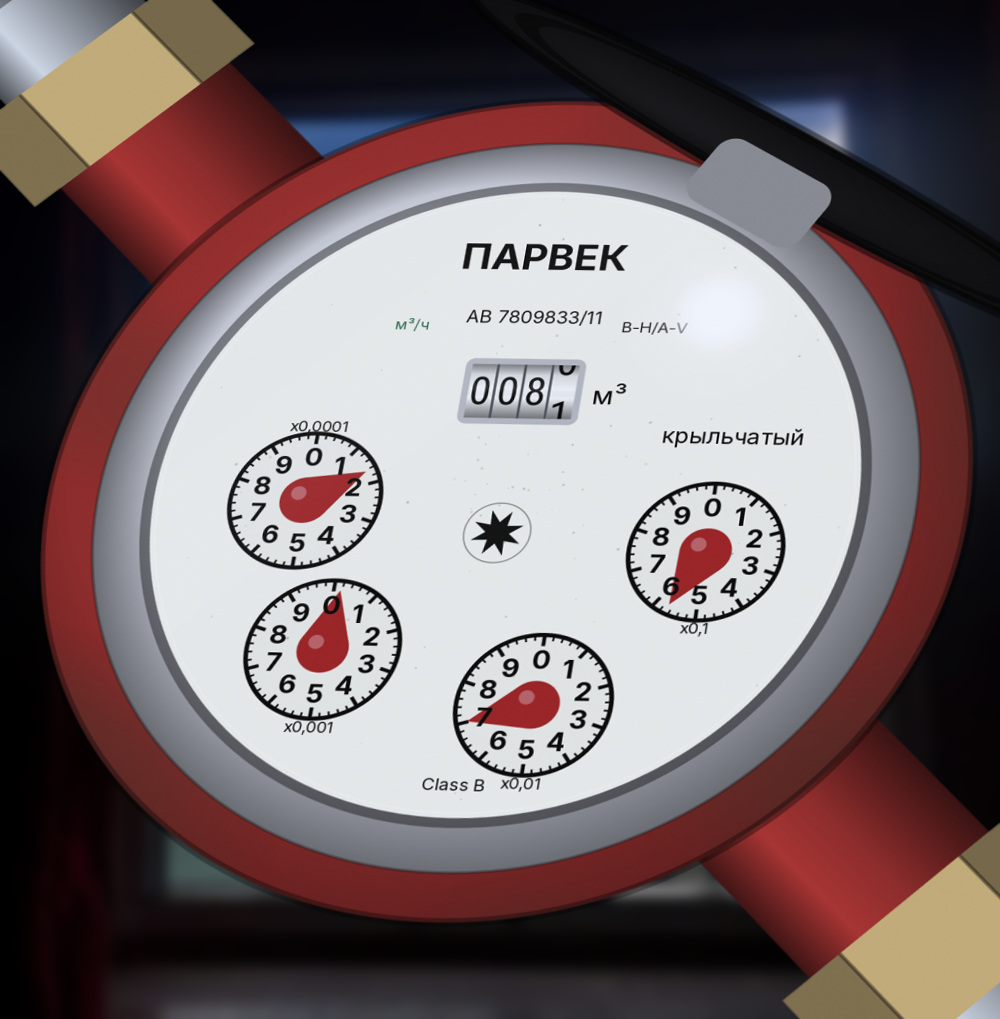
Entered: 80.5701 m³
